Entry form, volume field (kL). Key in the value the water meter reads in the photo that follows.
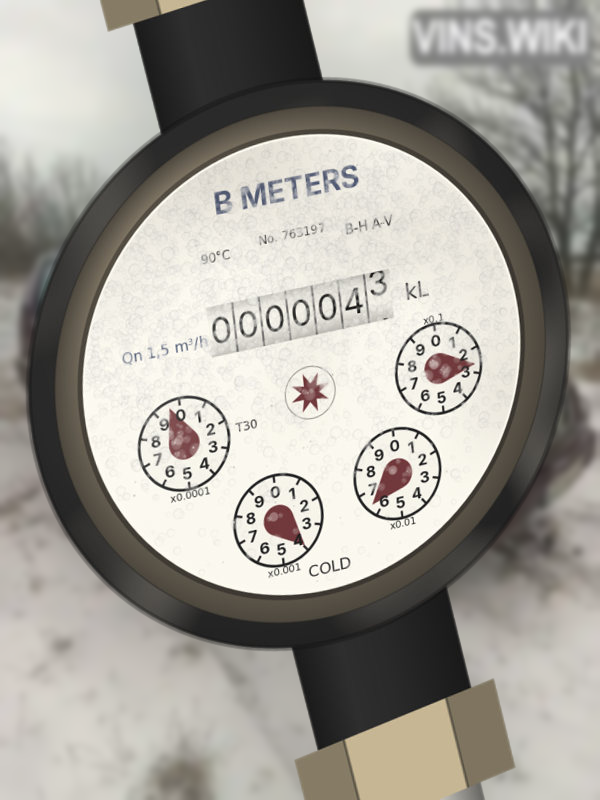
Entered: 43.2639 kL
